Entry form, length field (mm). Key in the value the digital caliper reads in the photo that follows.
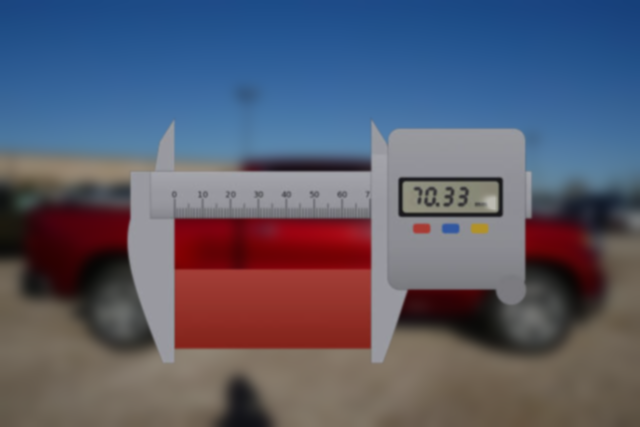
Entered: 70.33 mm
